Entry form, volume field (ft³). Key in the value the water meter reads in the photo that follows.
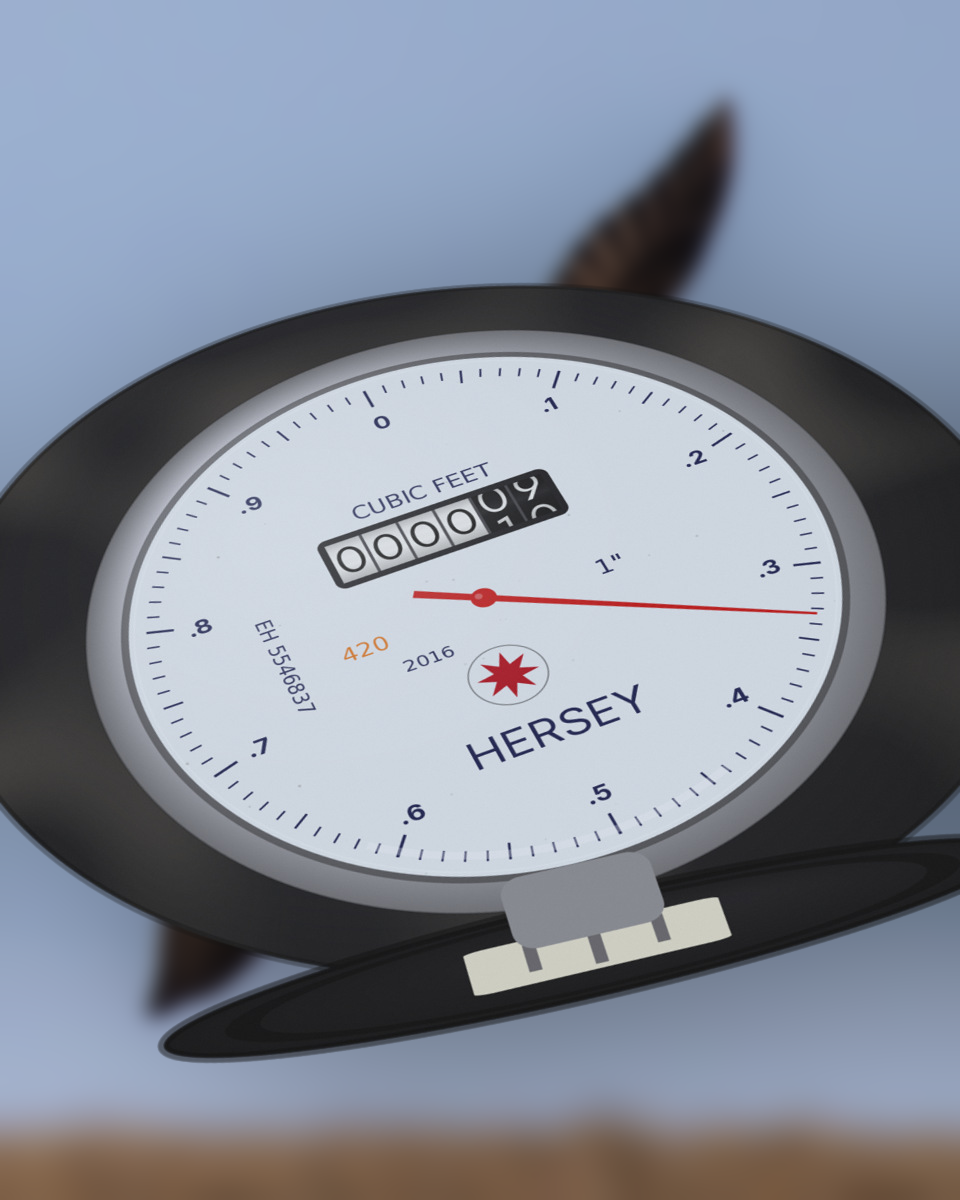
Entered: 9.33 ft³
